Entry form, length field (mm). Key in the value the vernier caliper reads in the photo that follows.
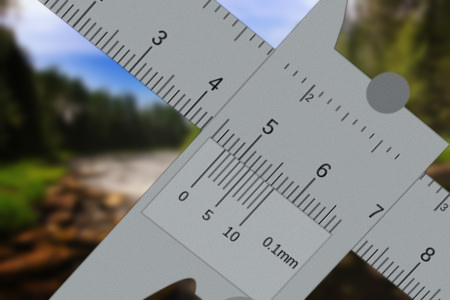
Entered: 47.6 mm
